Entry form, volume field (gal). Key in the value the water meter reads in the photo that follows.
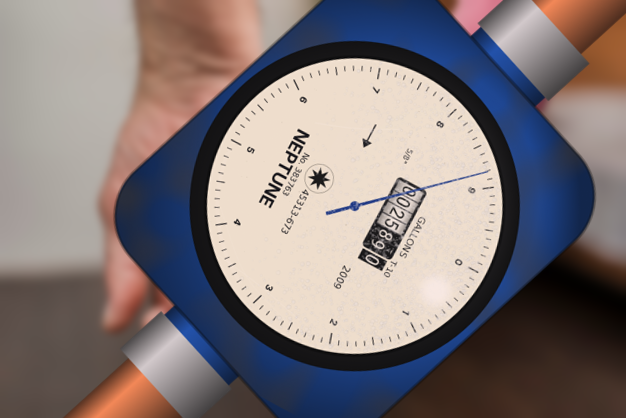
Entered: 25888.8 gal
